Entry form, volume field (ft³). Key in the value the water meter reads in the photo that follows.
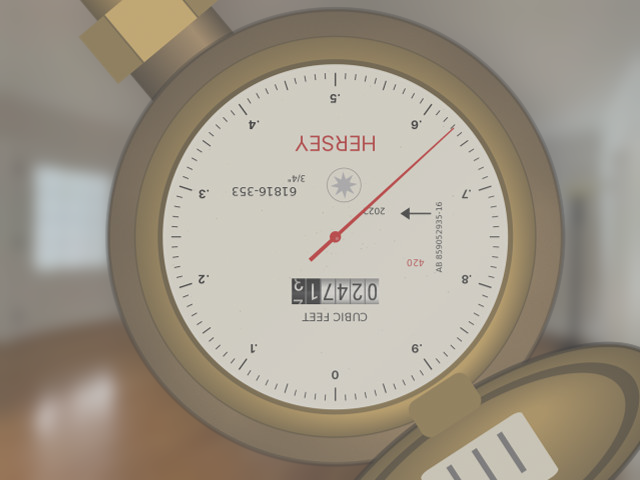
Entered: 24712.63 ft³
